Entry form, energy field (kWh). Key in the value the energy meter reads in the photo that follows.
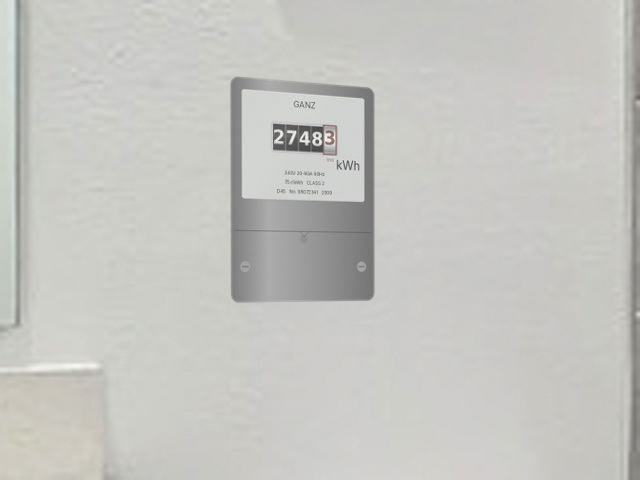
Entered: 2748.3 kWh
